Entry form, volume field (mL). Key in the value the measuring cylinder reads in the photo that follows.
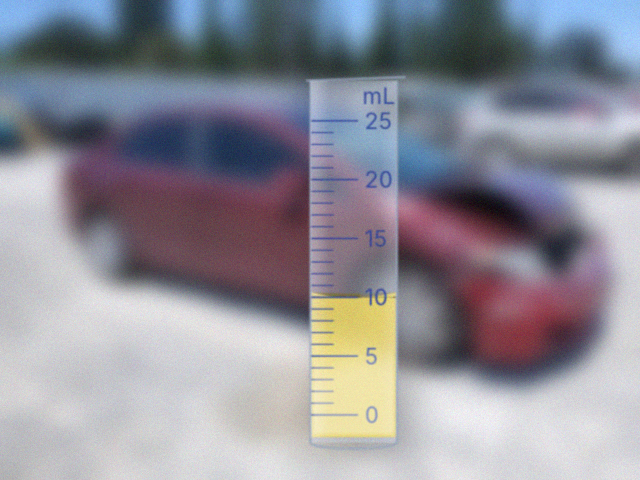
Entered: 10 mL
